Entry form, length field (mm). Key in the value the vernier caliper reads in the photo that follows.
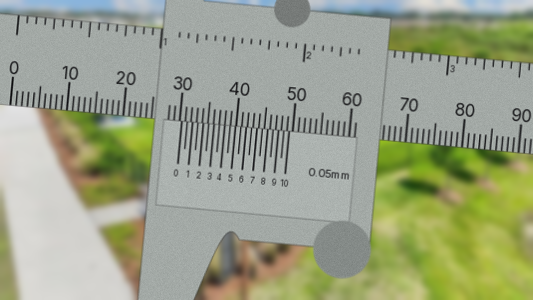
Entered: 30.4 mm
